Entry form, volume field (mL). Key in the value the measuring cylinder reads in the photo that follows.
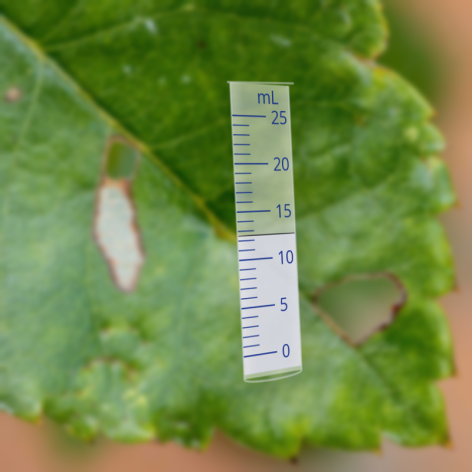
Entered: 12.5 mL
